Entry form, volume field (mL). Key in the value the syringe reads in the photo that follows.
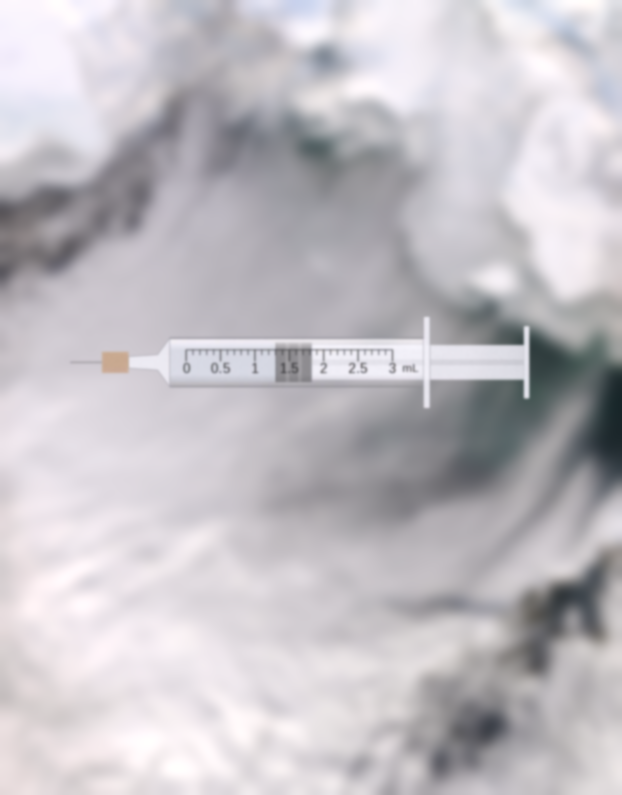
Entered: 1.3 mL
